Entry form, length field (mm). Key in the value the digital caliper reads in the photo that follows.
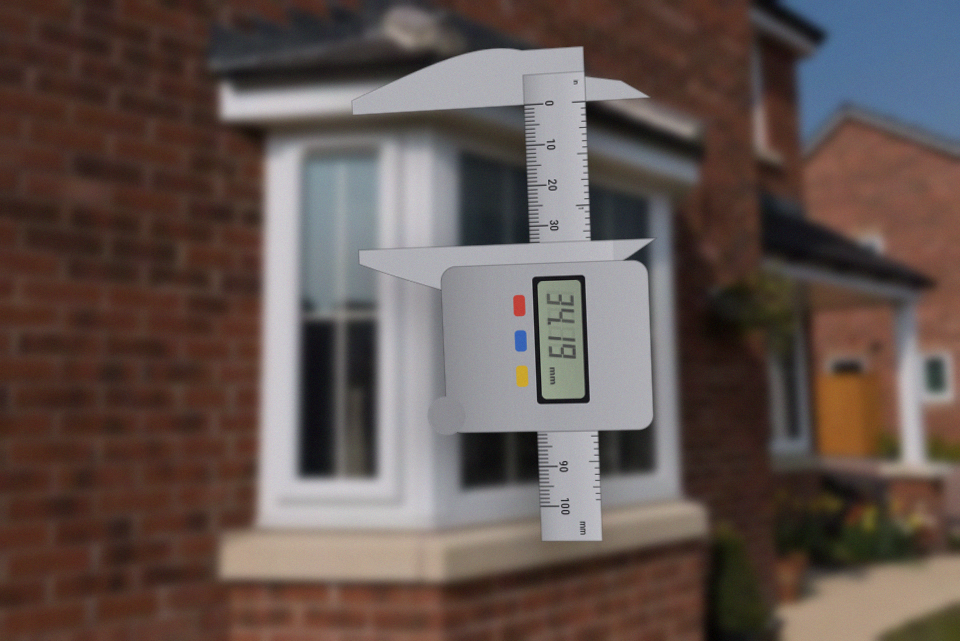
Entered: 34.19 mm
